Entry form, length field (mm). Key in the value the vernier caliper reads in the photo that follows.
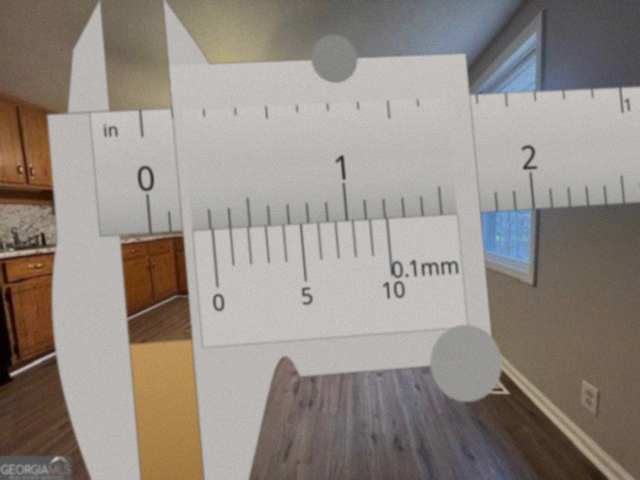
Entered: 3.1 mm
